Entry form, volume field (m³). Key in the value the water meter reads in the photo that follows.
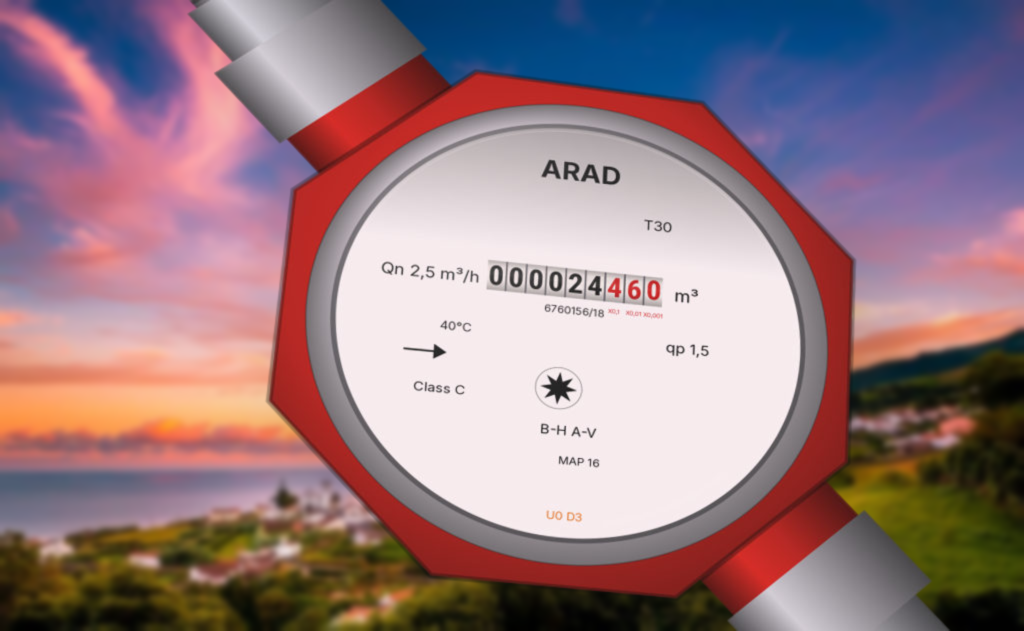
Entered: 24.460 m³
